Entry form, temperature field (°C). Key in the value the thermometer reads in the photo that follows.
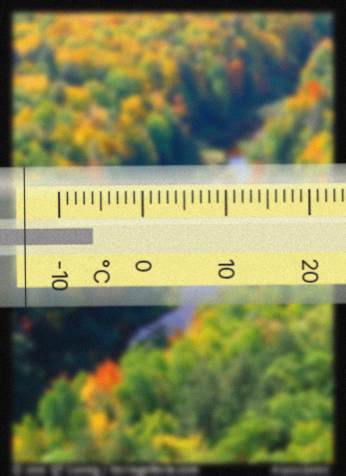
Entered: -6 °C
